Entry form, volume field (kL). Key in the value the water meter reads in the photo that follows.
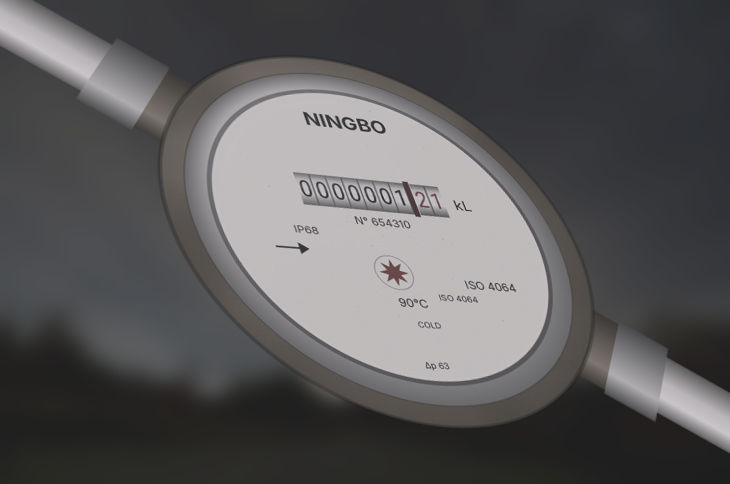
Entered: 1.21 kL
